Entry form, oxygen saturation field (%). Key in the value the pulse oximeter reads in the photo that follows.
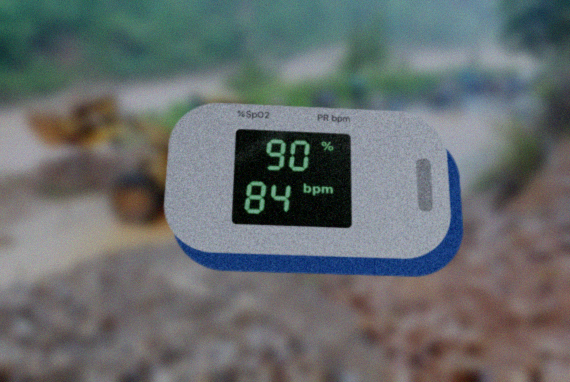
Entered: 90 %
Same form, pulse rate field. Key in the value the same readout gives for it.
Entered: 84 bpm
